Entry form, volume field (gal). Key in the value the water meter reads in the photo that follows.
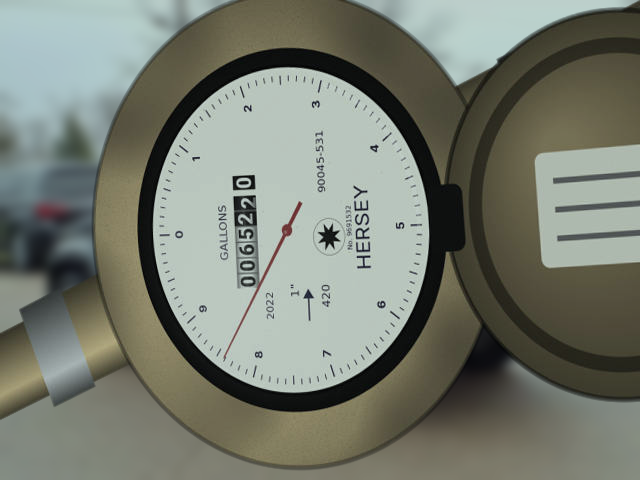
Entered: 65218.4 gal
